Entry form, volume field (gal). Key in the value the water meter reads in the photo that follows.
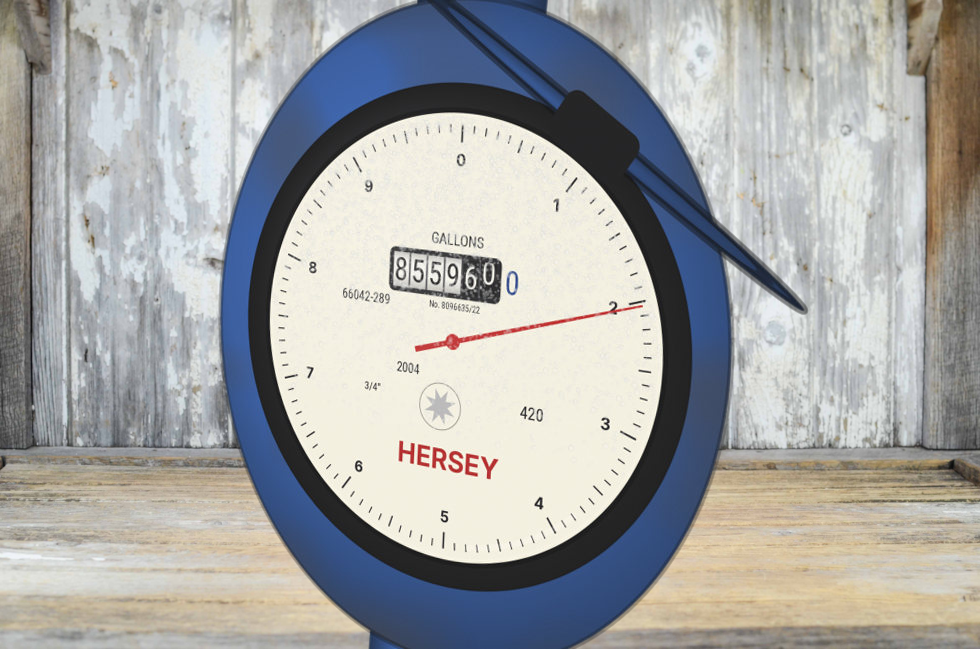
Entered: 8559602.0 gal
